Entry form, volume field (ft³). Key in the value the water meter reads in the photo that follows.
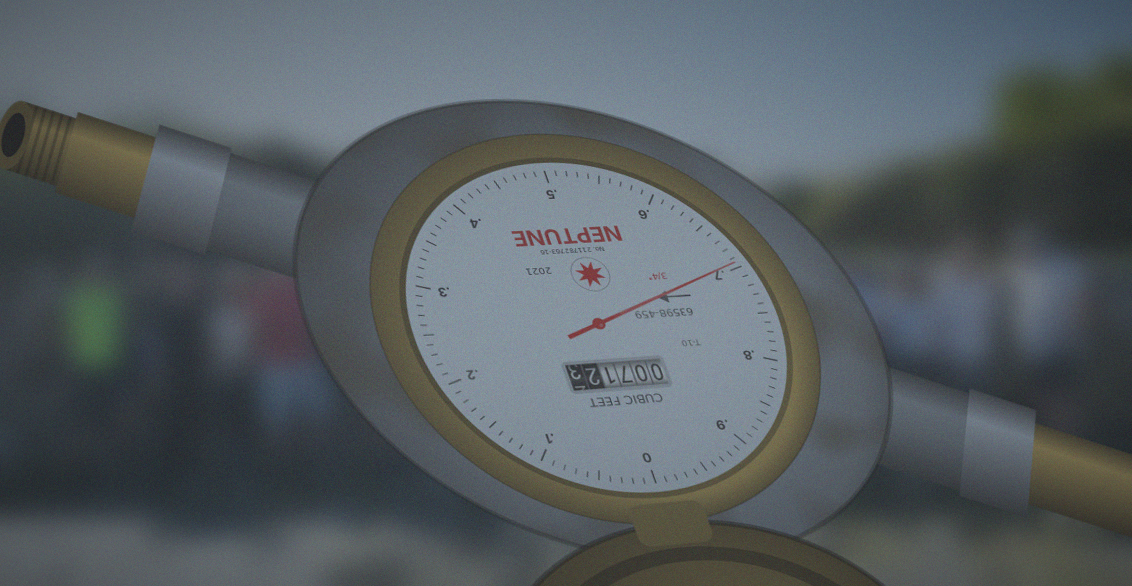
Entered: 7122.69 ft³
